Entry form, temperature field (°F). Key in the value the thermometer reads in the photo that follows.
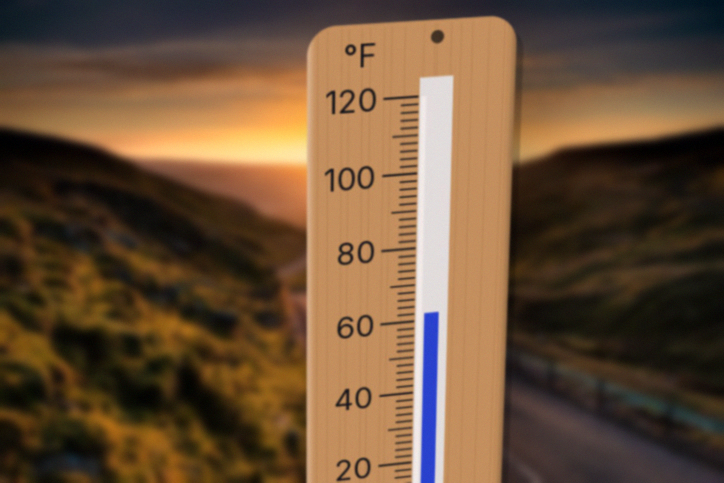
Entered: 62 °F
